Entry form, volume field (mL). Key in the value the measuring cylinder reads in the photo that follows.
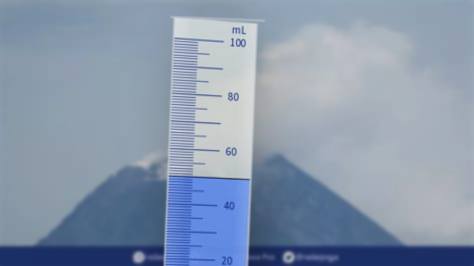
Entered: 50 mL
